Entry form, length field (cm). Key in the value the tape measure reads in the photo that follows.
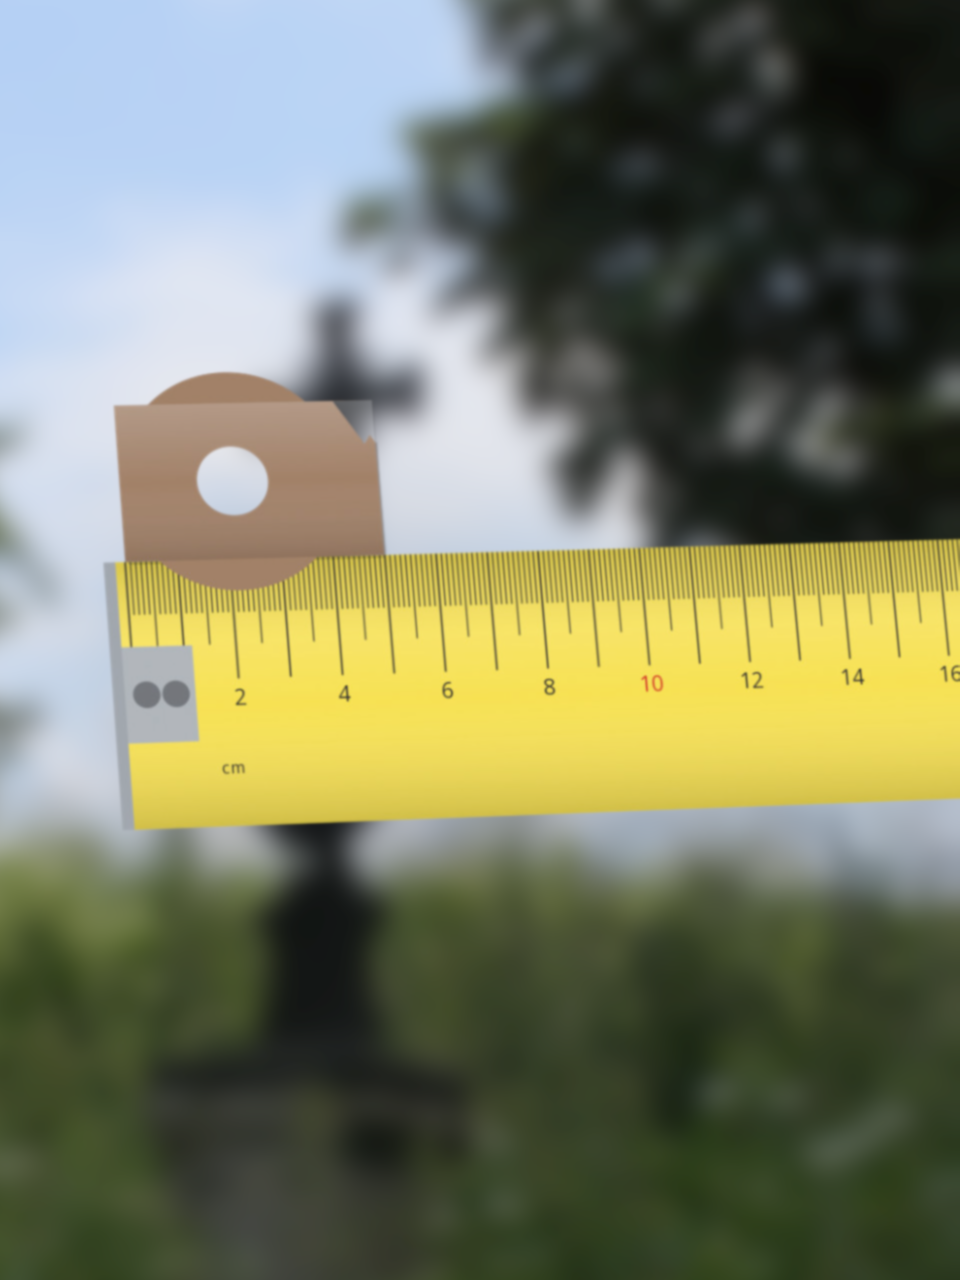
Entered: 5 cm
